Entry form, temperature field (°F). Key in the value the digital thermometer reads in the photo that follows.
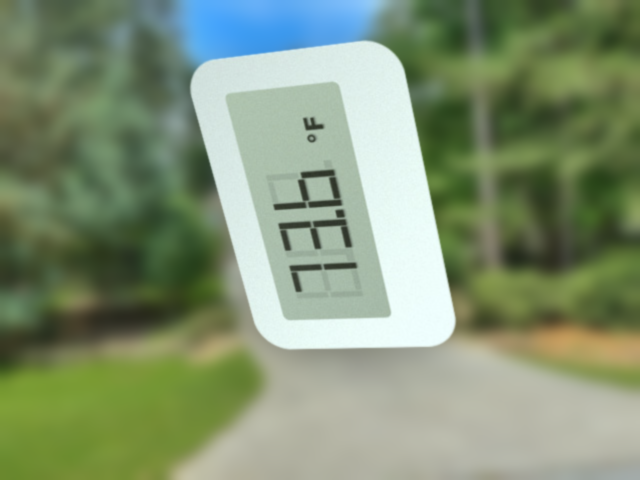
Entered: 73.6 °F
